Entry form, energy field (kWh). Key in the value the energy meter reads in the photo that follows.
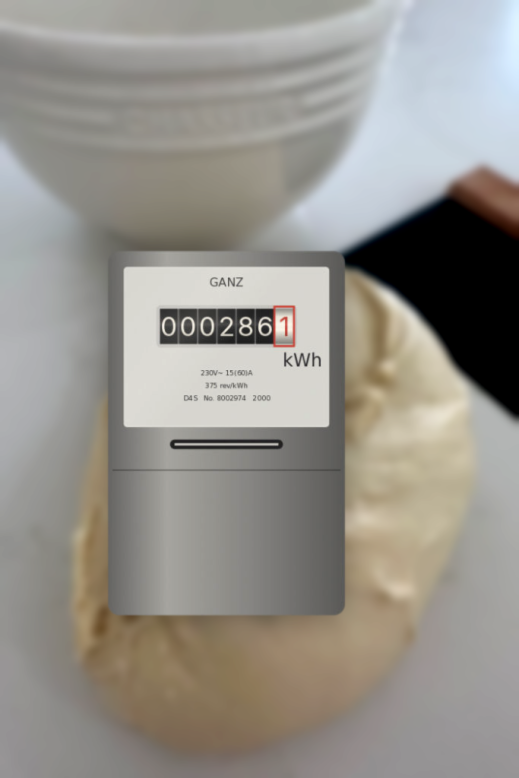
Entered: 286.1 kWh
